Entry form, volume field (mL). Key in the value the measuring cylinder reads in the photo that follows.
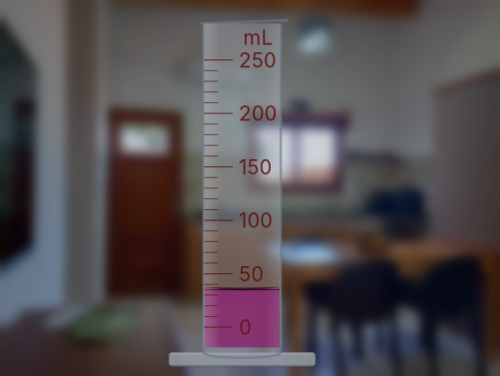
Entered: 35 mL
